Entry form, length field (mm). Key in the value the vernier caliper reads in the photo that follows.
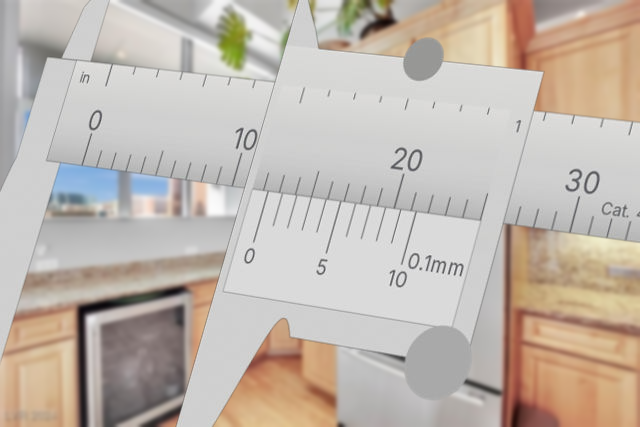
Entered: 12.3 mm
